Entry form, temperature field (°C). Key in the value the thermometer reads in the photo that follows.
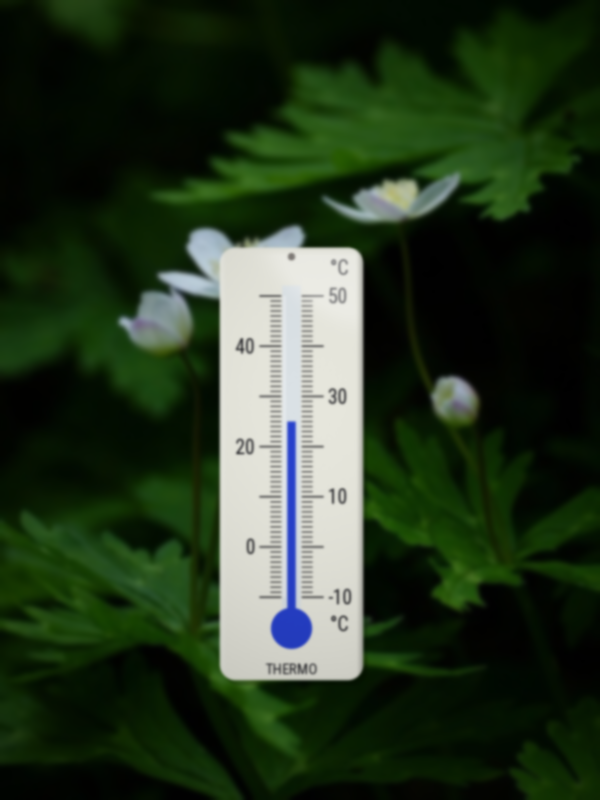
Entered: 25 °C
